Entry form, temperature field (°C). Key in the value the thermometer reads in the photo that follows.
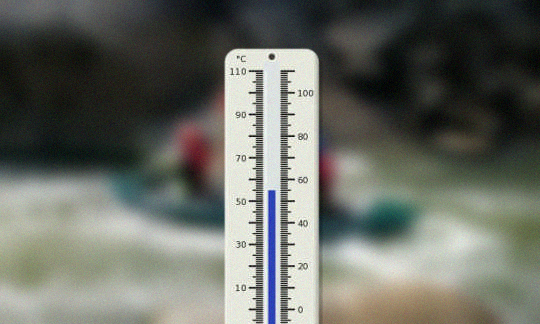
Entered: 55 °C
